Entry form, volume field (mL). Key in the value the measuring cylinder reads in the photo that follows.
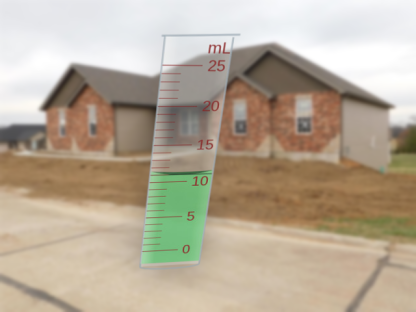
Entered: 11 mL
